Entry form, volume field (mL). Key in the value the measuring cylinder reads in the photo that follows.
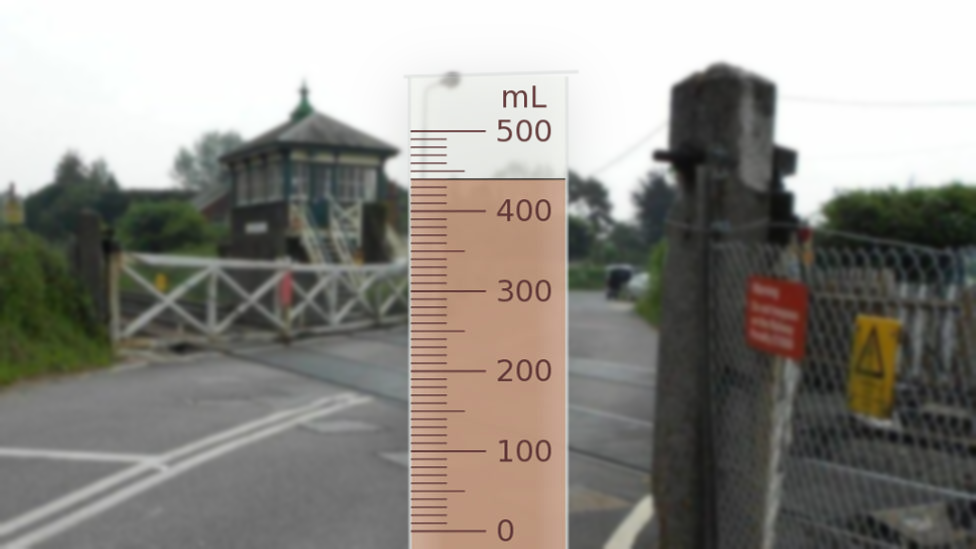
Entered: 440 mL
